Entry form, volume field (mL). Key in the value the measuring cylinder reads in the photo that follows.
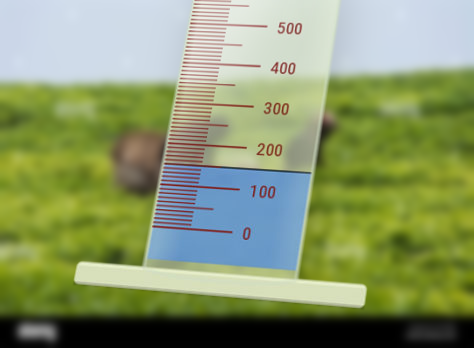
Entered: 150 mL
